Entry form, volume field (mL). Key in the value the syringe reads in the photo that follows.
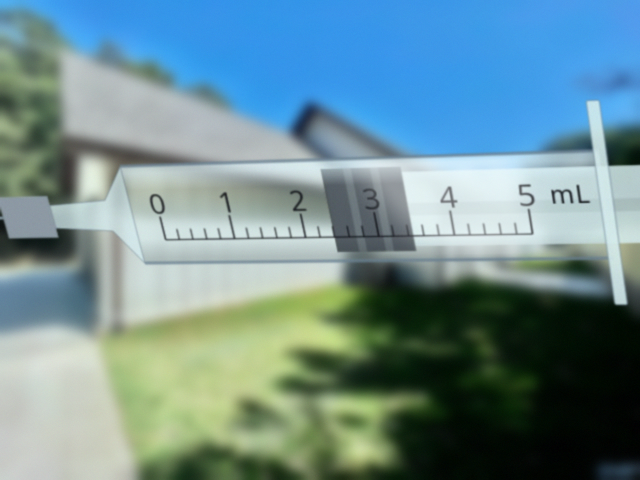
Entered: 2.4 mL
